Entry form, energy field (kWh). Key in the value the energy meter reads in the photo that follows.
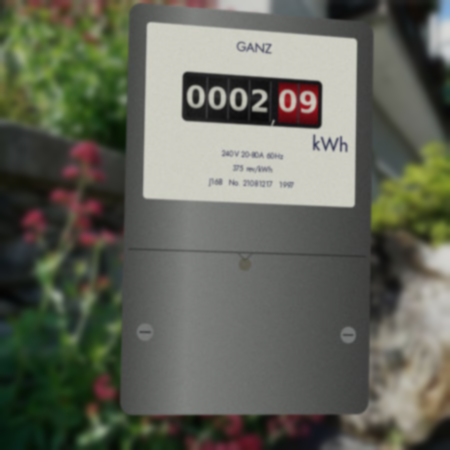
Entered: 2.09 kWh
